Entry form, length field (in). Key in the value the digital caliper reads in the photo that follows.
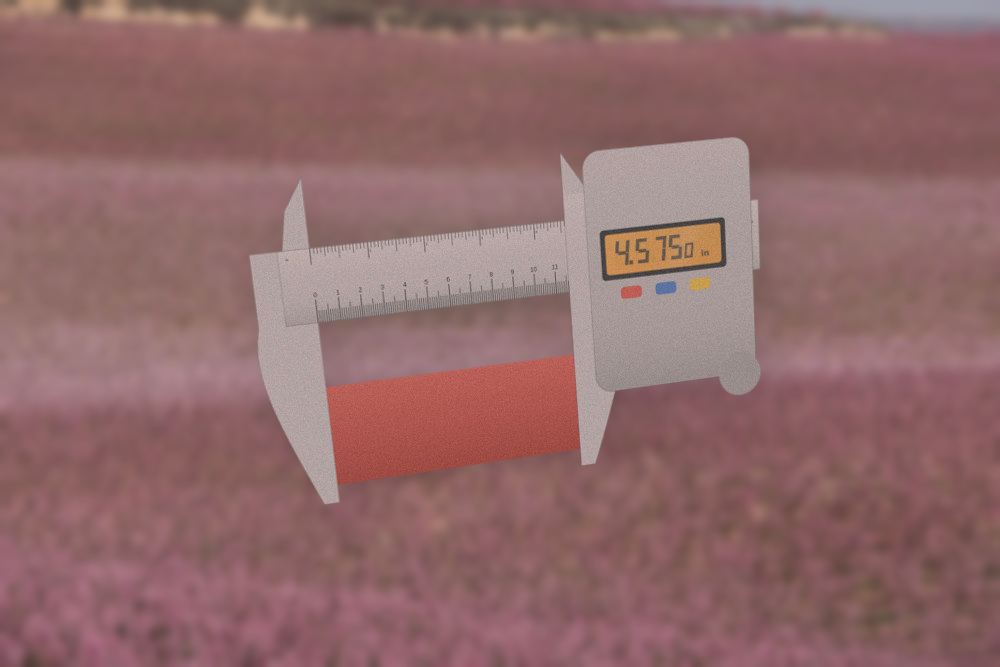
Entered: 4.5750 in
